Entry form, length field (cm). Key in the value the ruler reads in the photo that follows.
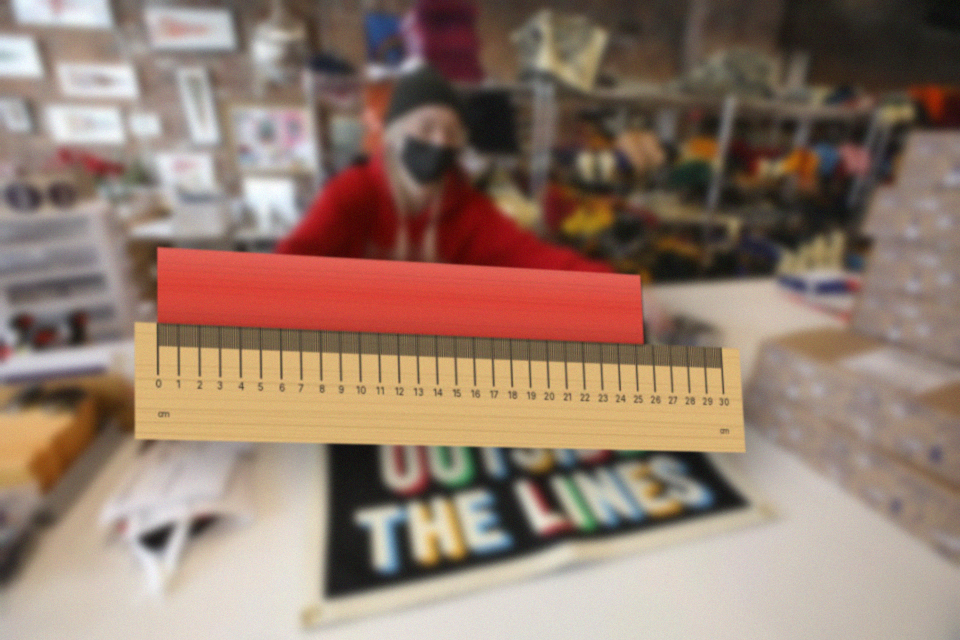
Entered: 25.5 cm
